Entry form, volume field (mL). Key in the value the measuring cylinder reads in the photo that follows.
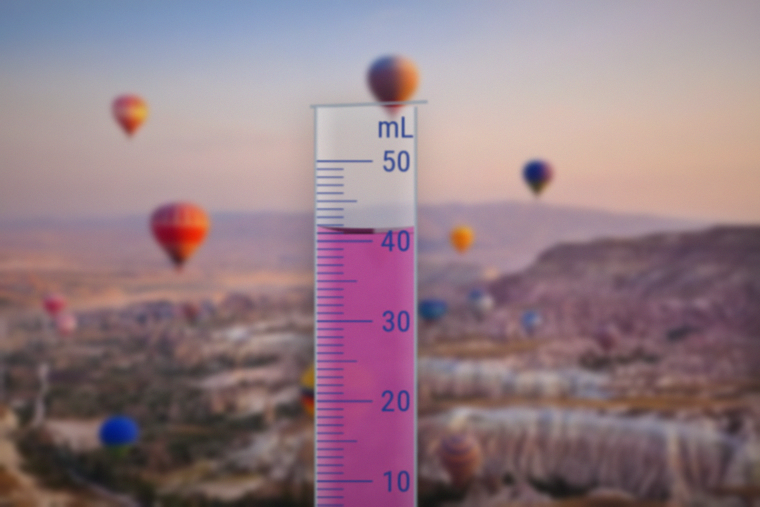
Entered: 41 mL
